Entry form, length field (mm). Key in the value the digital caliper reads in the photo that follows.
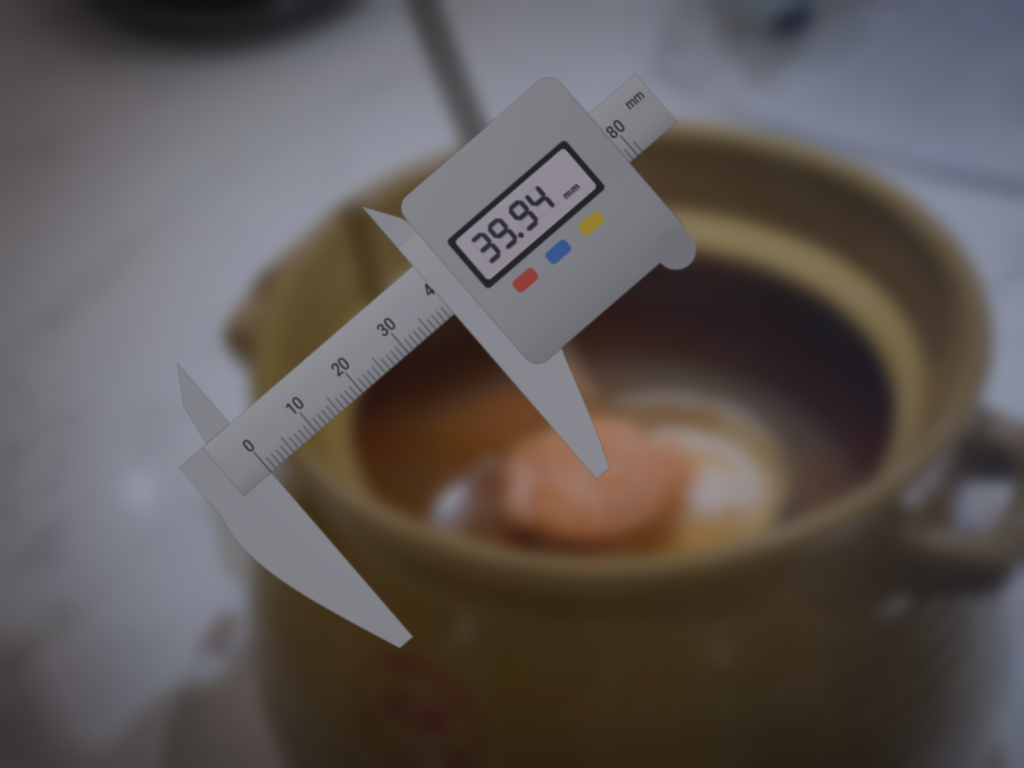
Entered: 39.94 mm
